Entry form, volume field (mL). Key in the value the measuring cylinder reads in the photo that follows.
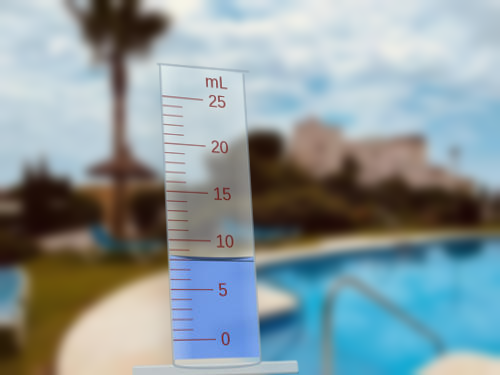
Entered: 8 mL
